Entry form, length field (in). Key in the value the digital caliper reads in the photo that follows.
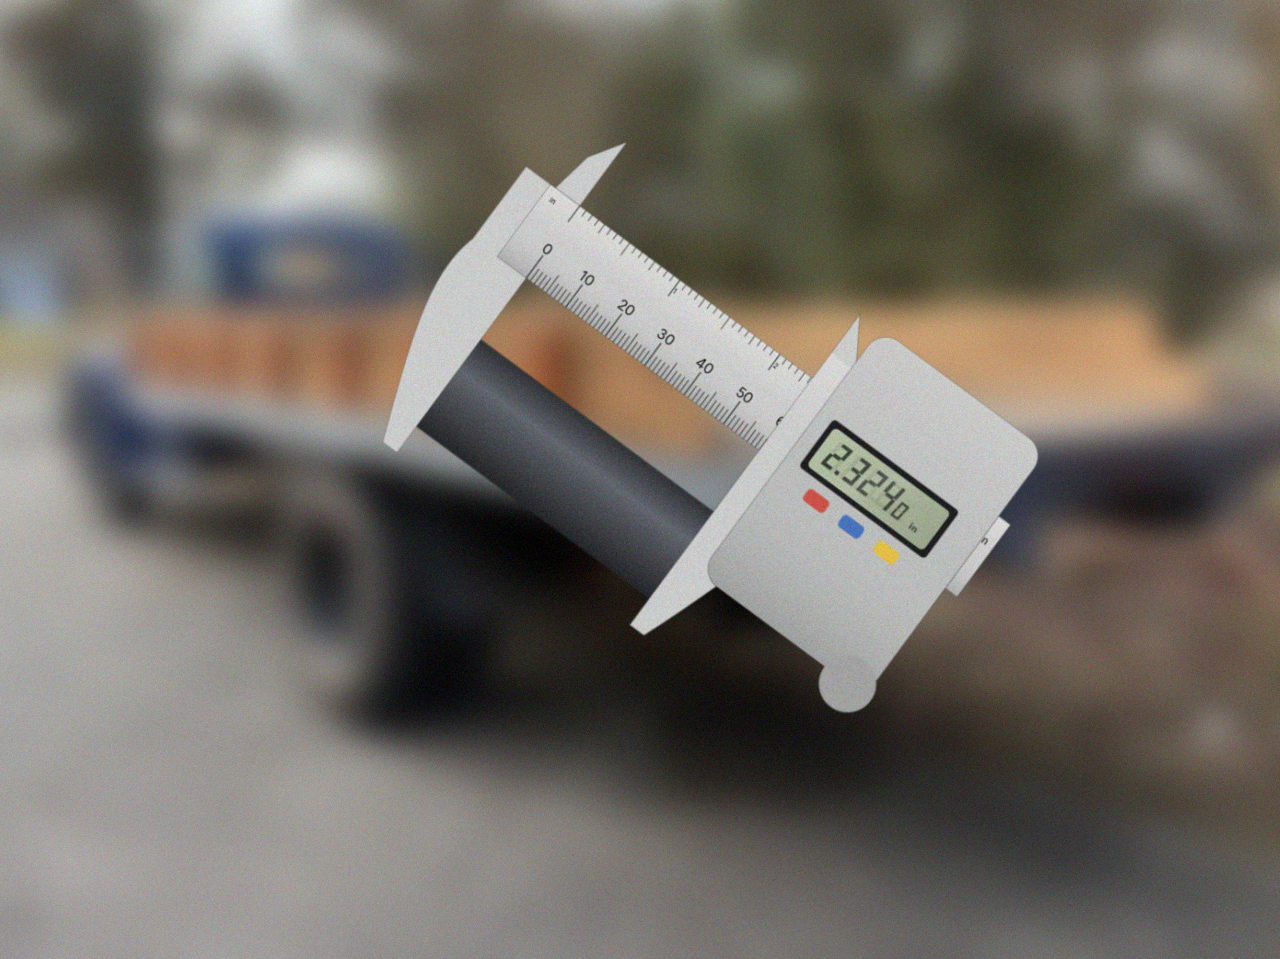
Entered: 2.3240 in
